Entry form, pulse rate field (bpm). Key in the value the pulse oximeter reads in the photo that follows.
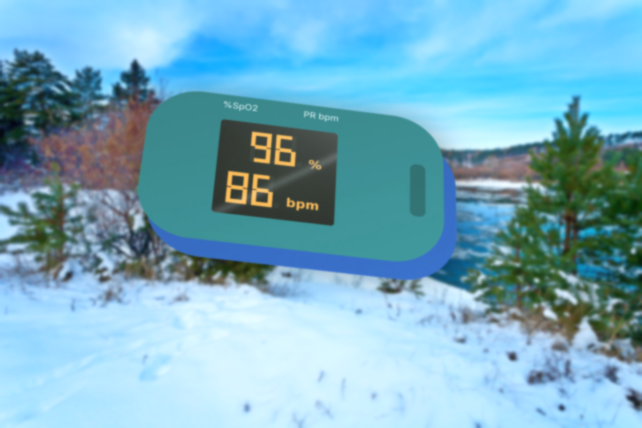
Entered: 86 bpm
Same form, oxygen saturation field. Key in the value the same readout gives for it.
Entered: 96 %
